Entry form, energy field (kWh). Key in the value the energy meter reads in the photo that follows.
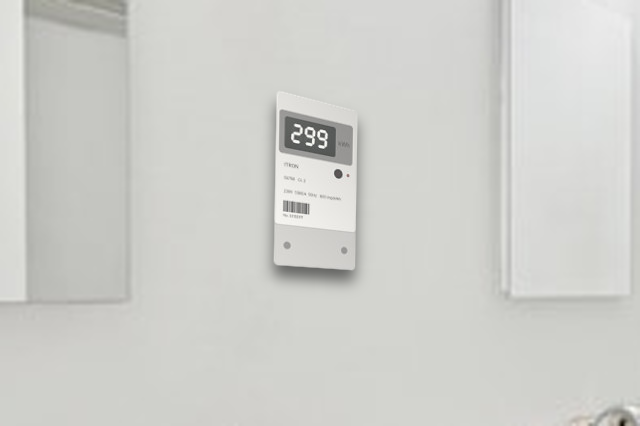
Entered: 299 kWh
